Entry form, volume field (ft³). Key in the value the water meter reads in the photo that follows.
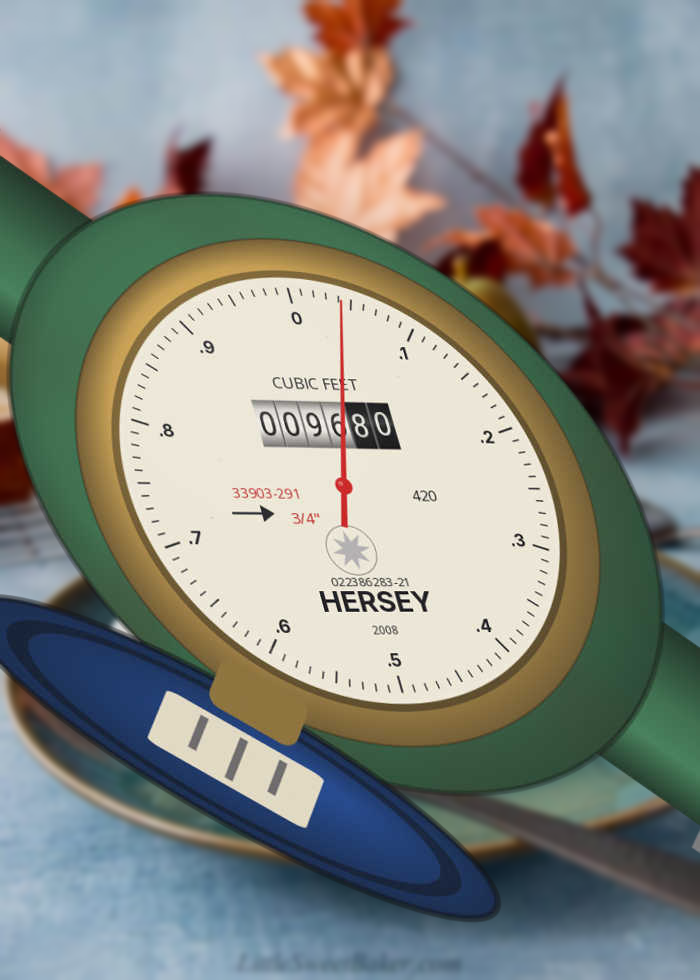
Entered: 9680.04 ft³
